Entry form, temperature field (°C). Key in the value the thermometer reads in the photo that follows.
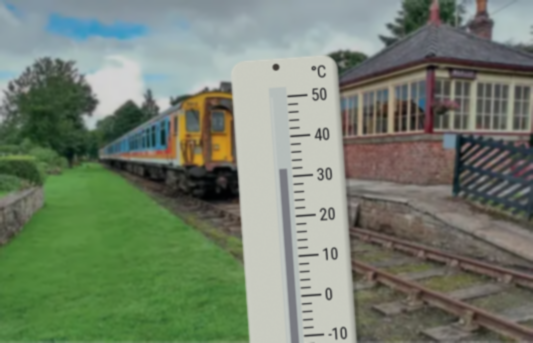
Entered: 32 °C
